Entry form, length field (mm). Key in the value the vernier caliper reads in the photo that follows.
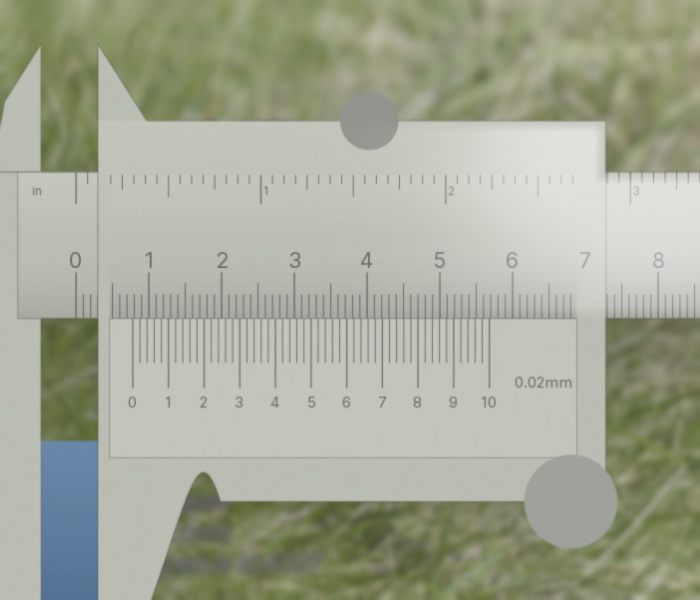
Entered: 7.8 mm
